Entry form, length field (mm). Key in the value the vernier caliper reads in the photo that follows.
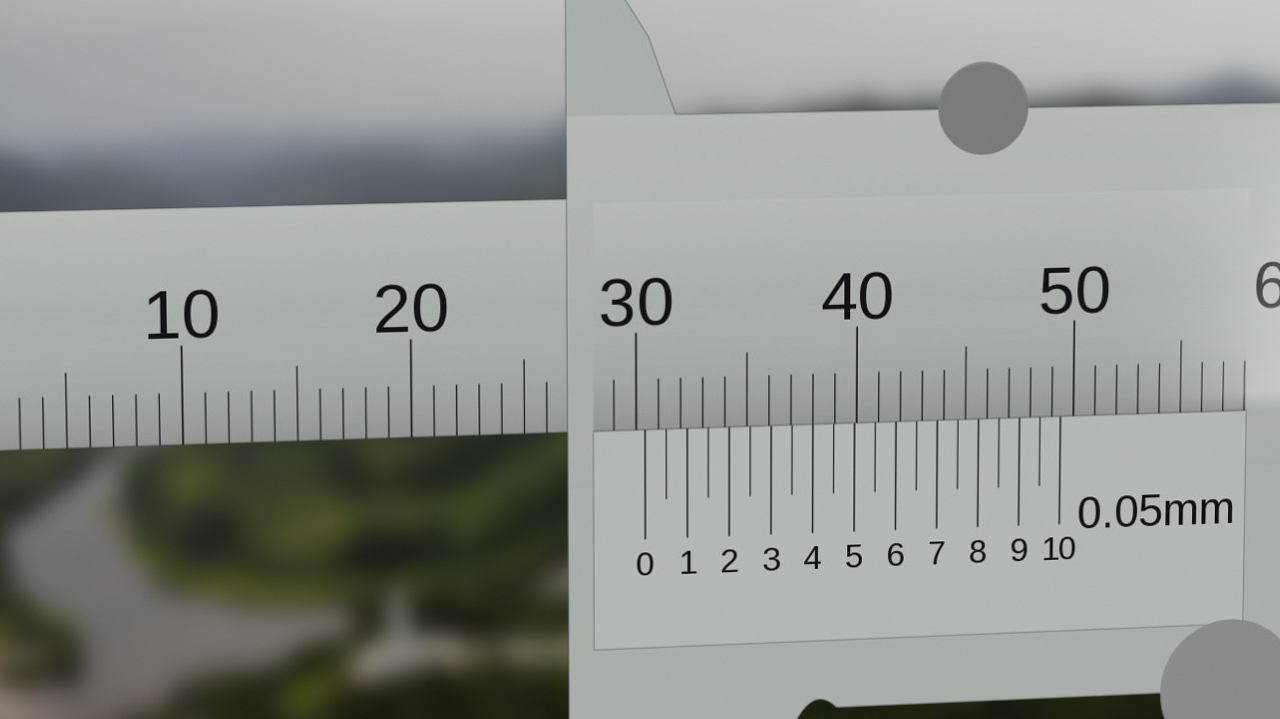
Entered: 30.4 mm
